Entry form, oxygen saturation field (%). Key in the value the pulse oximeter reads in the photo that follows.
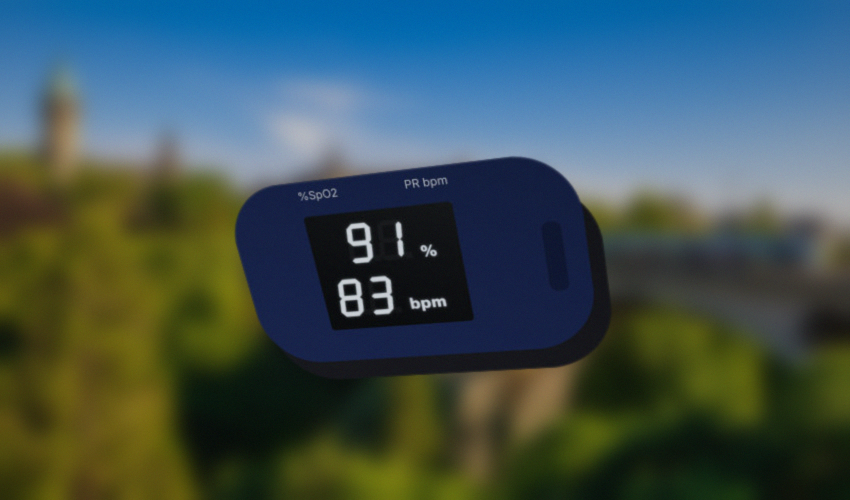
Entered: 91 %
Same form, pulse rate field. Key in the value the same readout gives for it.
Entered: 83 bpm
